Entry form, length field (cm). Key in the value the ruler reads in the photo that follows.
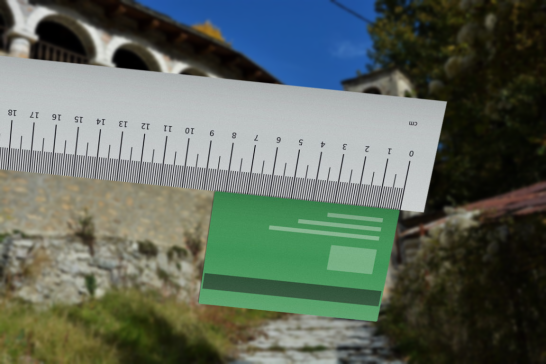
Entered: 8.5 cm
